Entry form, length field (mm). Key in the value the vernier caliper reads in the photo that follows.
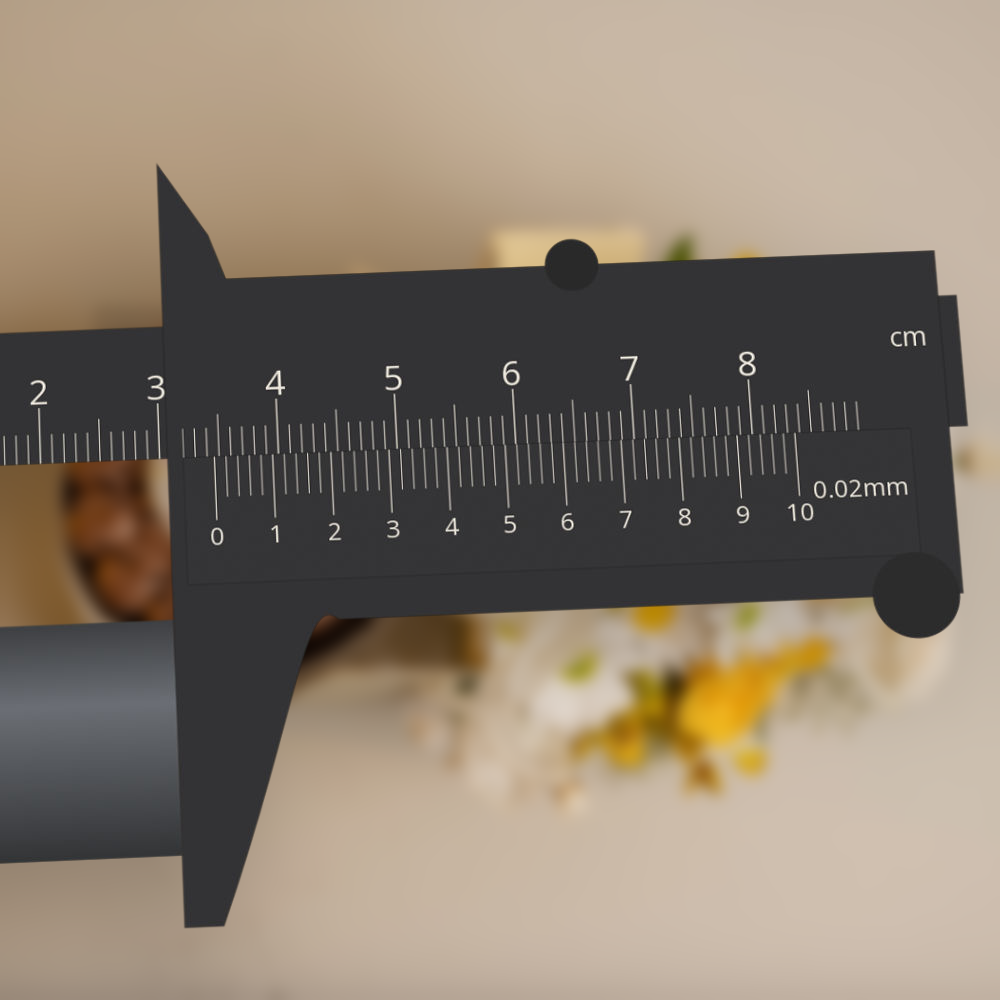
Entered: 34.6 mm
